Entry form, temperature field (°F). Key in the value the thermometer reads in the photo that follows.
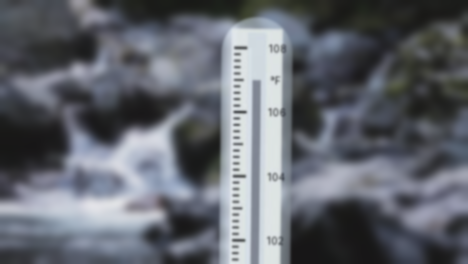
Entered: 107 °F
